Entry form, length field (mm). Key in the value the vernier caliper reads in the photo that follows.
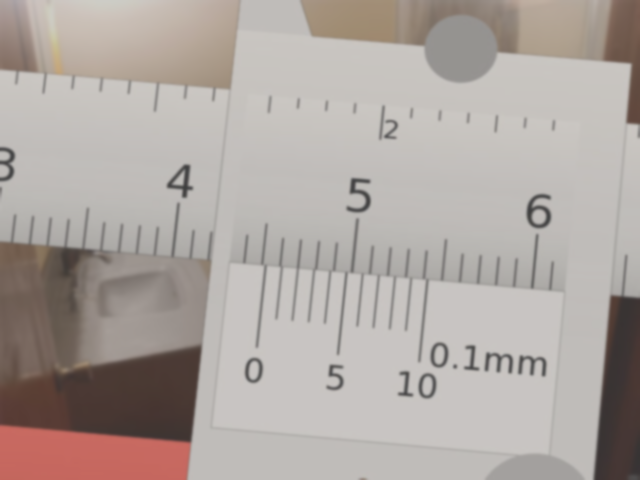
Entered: 45.2 mm
